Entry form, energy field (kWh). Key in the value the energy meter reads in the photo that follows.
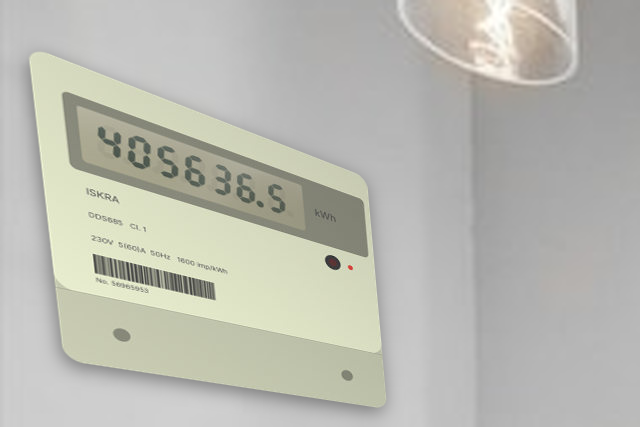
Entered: 405636.5 kWh
